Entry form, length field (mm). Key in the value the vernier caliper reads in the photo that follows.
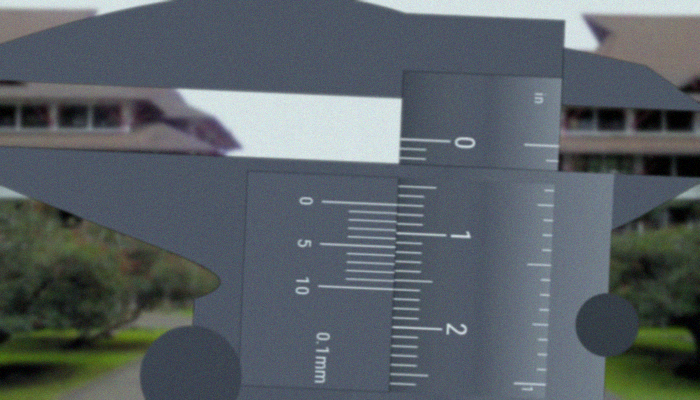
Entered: 7.0 mm
